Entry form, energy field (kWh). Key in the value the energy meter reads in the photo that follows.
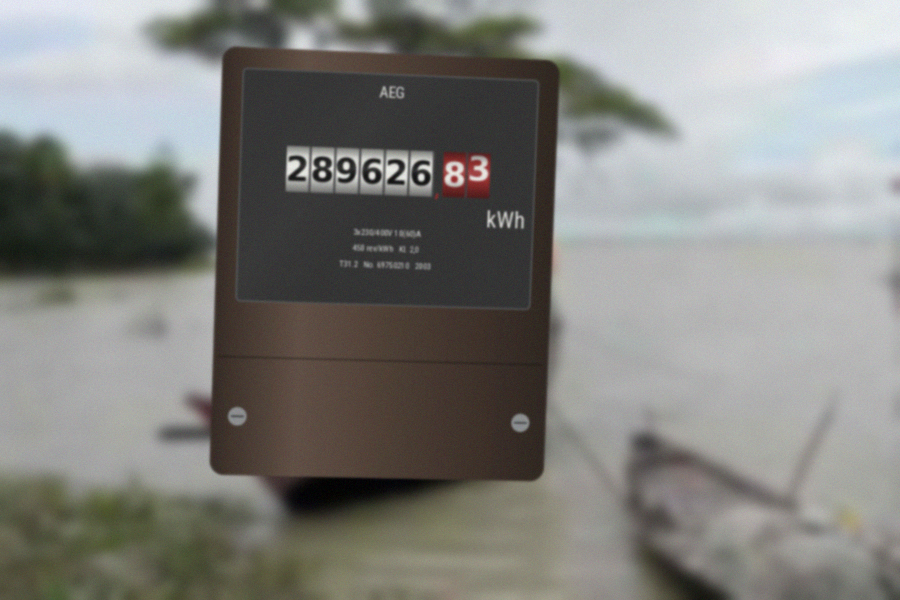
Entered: 289626.83 kWh
